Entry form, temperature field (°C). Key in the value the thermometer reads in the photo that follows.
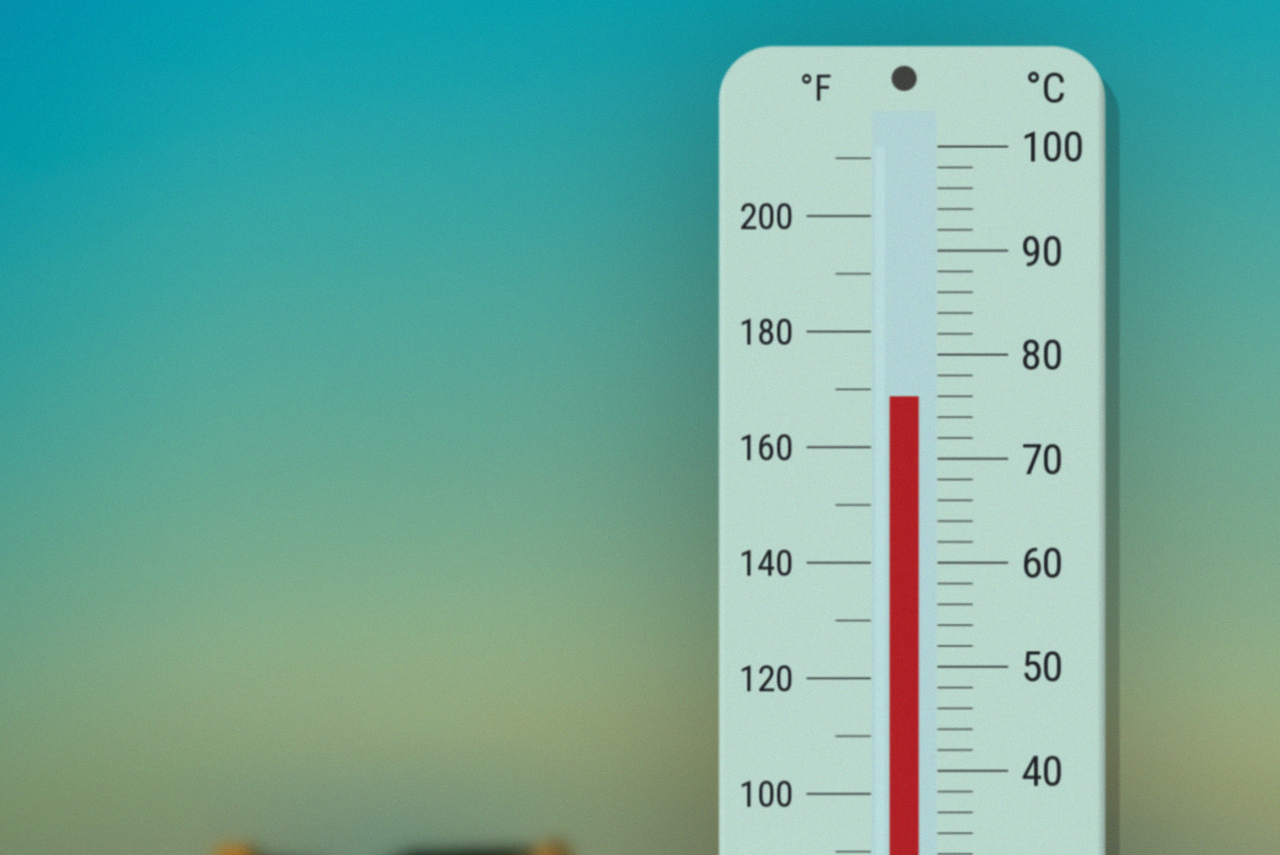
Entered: 76 °C
